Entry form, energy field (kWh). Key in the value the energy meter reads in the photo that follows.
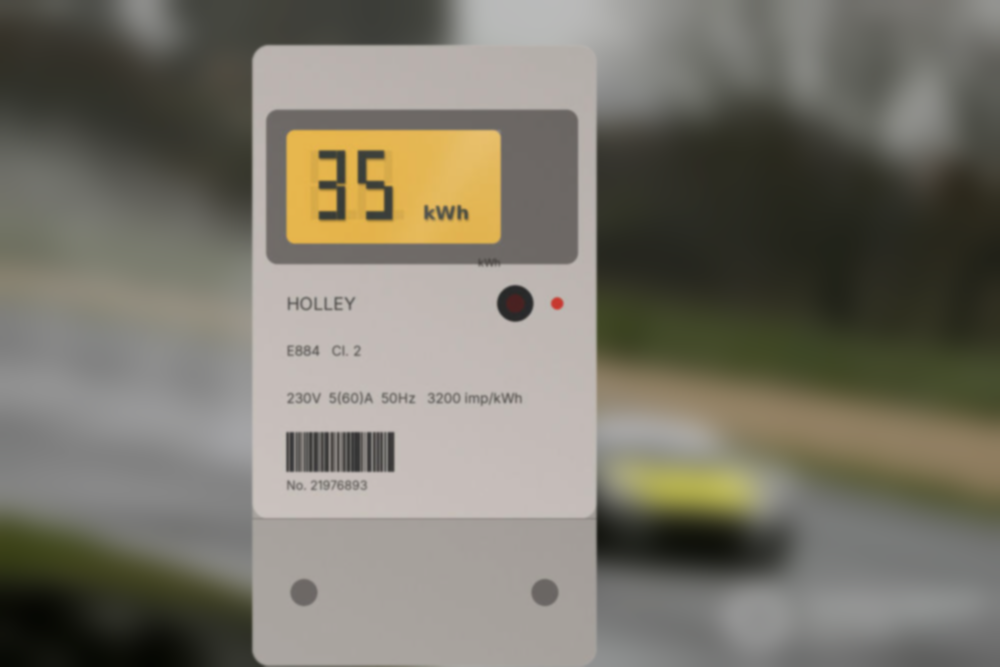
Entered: 35 kWh
